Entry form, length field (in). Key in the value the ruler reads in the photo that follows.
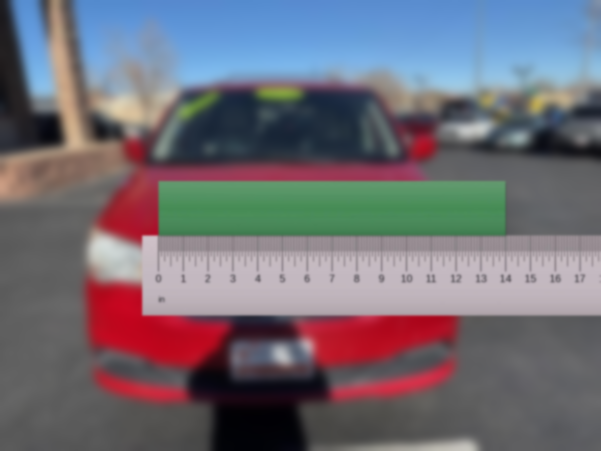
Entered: 14 in
